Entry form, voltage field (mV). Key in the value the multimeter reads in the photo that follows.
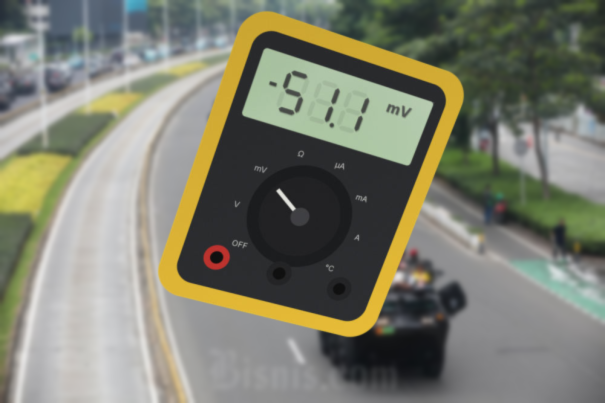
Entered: -51.1 mV
